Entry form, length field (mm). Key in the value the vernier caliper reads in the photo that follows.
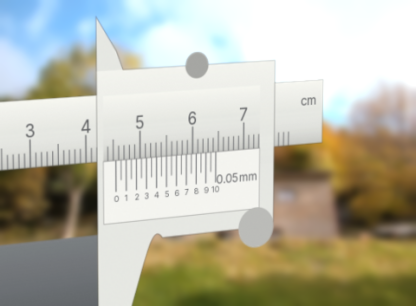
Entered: 45.5 mm
